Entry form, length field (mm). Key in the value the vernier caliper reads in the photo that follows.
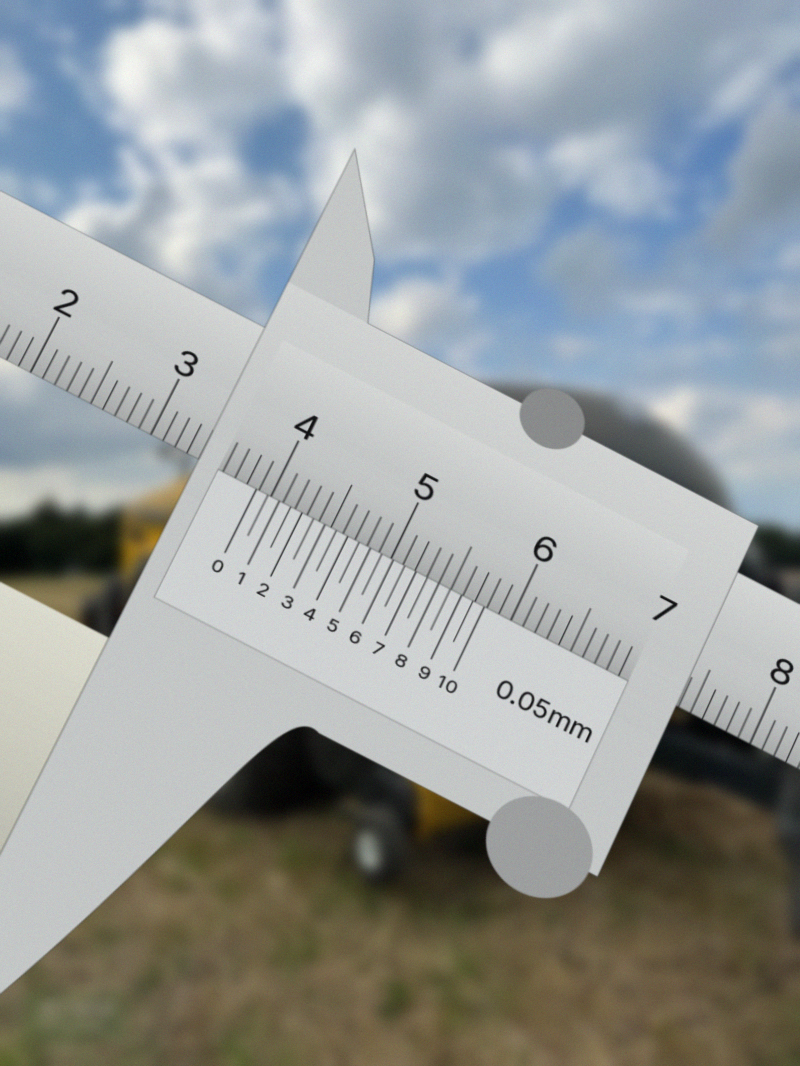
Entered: 38.8 mm
